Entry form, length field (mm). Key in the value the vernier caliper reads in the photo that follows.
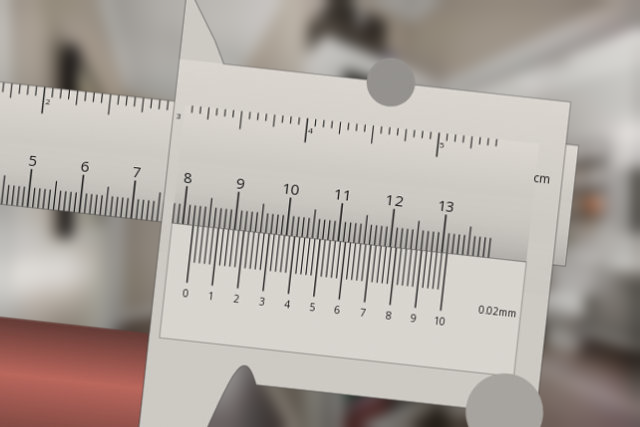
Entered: 82.0 mm
